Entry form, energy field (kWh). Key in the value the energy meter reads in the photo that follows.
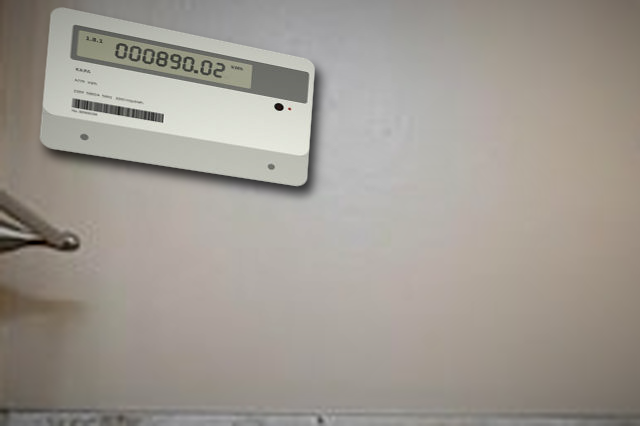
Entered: 890.02 kWh
